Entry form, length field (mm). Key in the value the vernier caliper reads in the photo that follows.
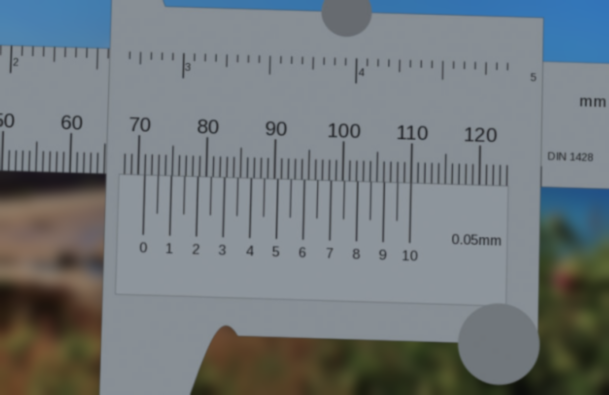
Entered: 71.0 mm
